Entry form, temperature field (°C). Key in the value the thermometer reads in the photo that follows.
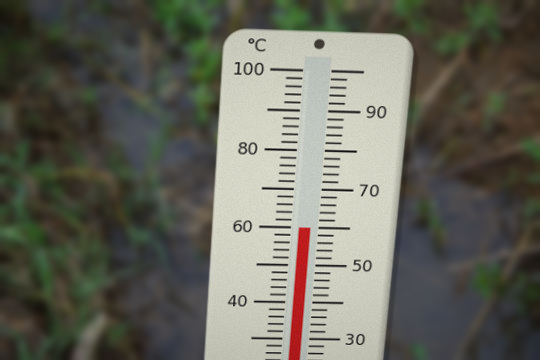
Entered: 60 °C
